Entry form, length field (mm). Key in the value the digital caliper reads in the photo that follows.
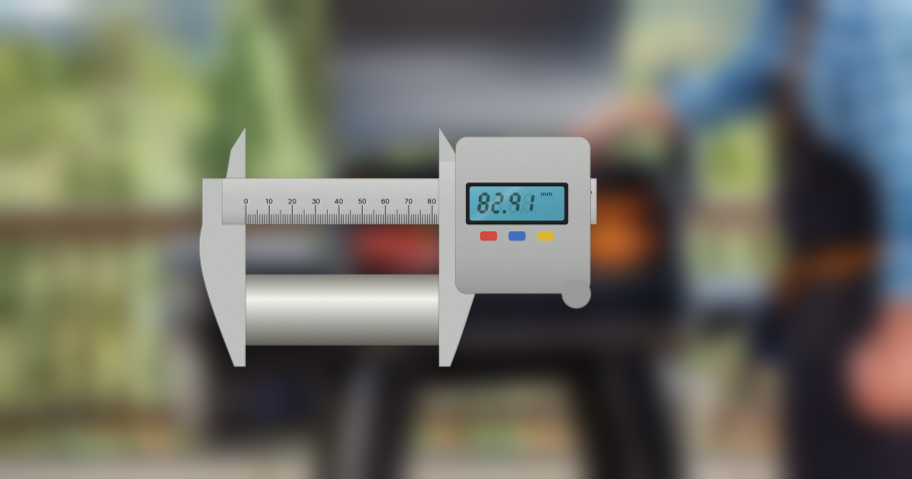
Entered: 82.91 mm
